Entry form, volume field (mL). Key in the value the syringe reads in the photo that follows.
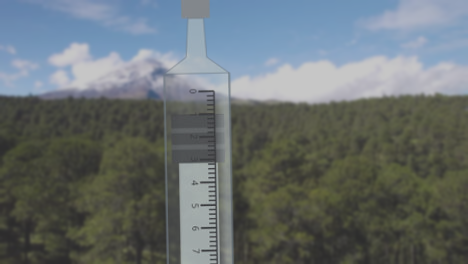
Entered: 1 mL
